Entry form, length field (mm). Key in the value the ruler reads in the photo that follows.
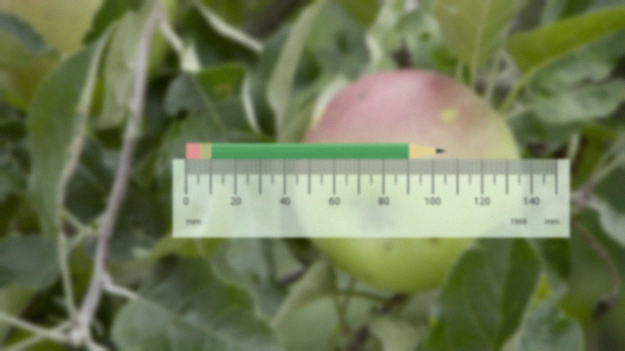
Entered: 105 mm
